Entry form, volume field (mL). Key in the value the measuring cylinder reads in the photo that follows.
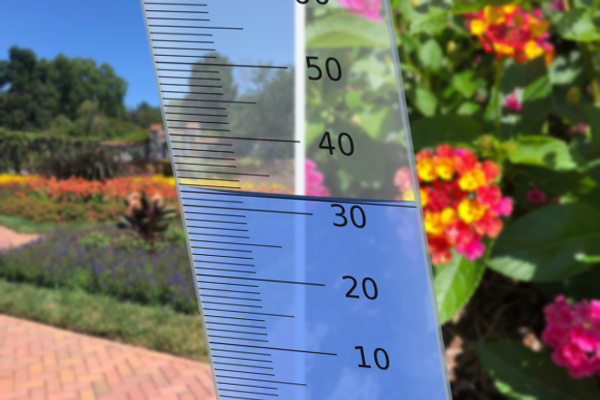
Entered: 32 mL
